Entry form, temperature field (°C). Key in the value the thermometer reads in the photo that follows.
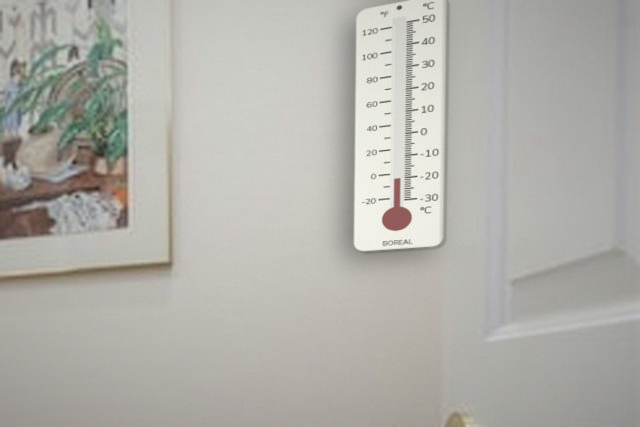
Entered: -20 °C
